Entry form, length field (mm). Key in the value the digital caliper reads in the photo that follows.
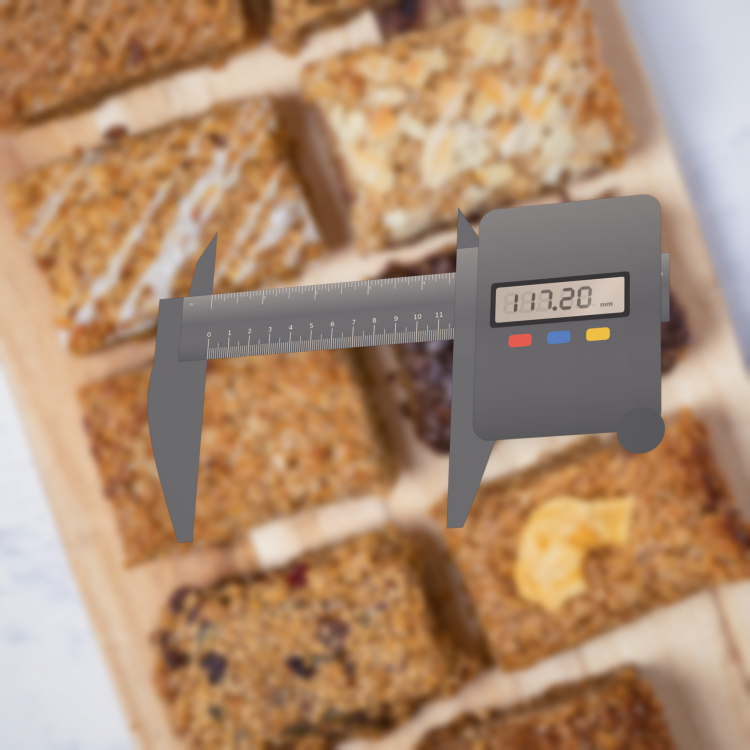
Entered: 117.20 mm
